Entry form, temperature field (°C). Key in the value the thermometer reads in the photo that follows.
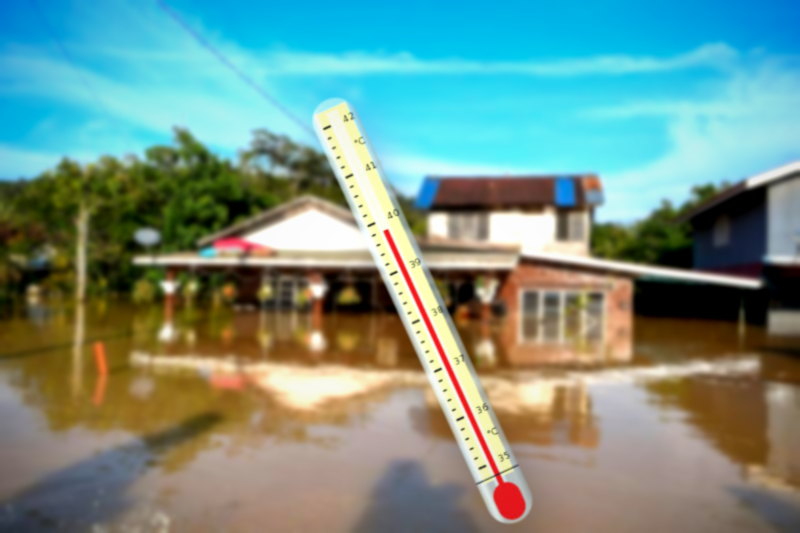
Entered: 39.8 °C
